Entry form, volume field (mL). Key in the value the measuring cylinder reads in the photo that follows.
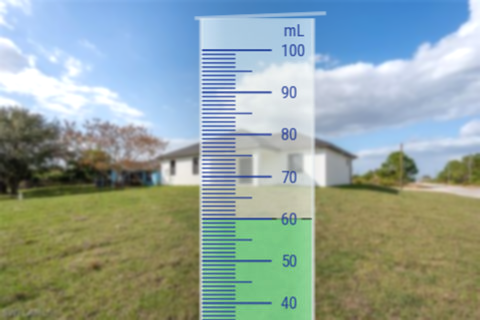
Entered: 60 mL
